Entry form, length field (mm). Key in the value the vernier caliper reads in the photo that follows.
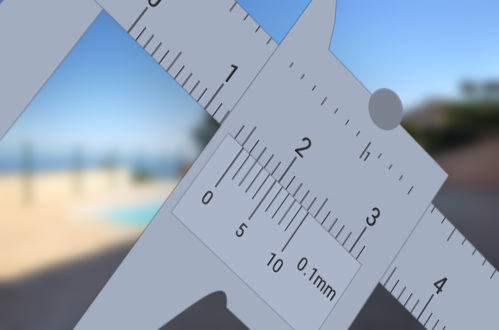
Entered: 15.2 mm
